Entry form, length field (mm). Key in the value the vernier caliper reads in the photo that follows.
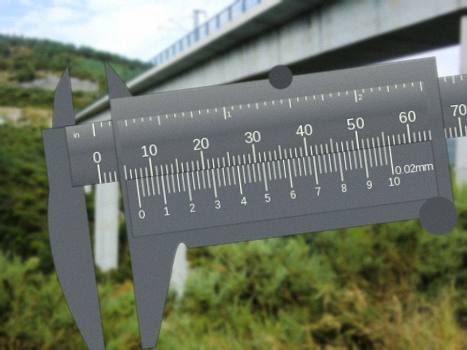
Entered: 7.0 mm
